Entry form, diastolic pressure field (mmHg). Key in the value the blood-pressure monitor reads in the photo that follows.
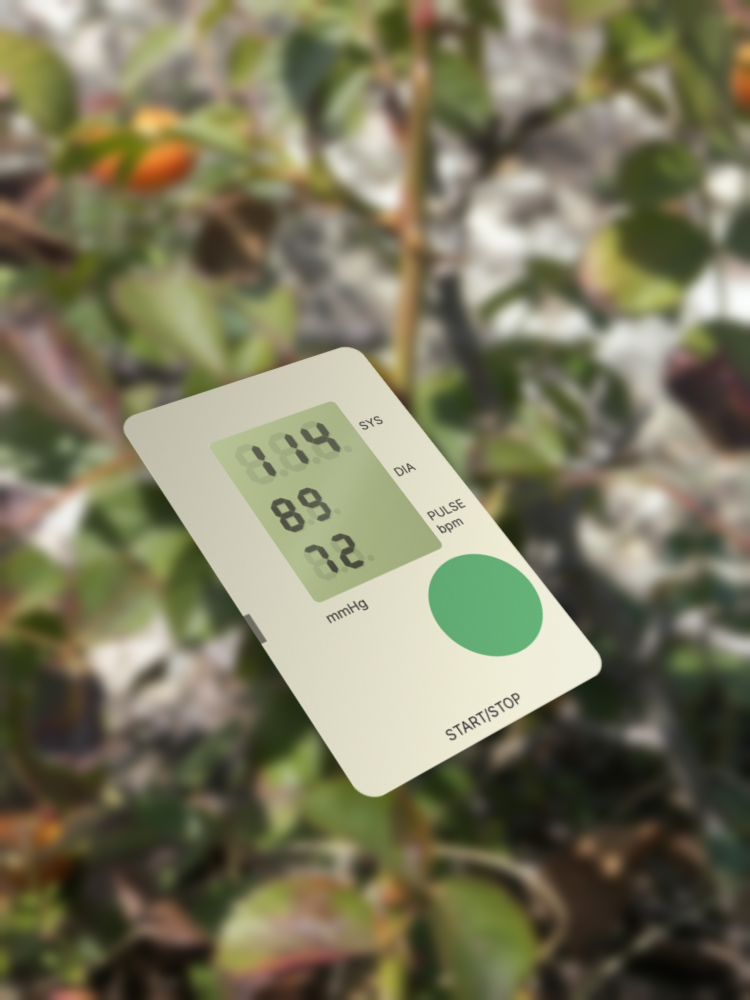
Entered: 89 mmHg
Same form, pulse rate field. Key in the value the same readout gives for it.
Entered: 72 bpm
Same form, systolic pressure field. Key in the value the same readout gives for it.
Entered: 114 mmHg
